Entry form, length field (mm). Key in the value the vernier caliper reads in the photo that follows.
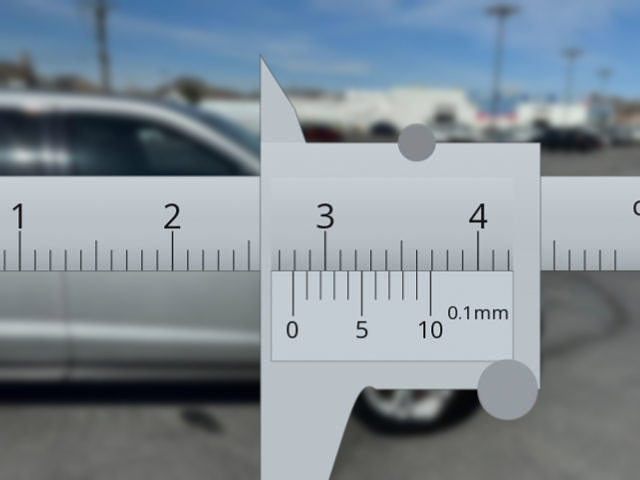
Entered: 27.9 mm
